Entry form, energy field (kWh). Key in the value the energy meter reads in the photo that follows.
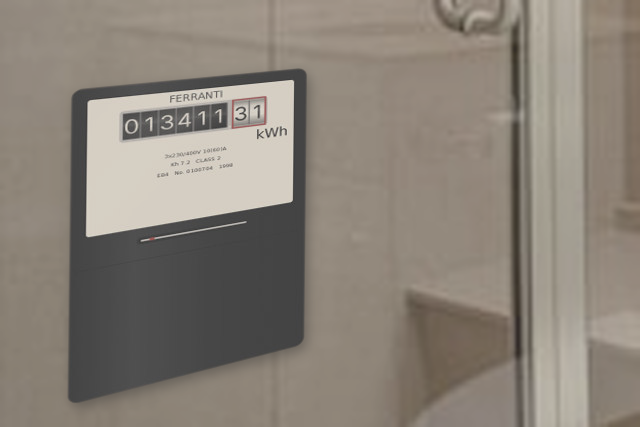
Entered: 13411.31 kWh
